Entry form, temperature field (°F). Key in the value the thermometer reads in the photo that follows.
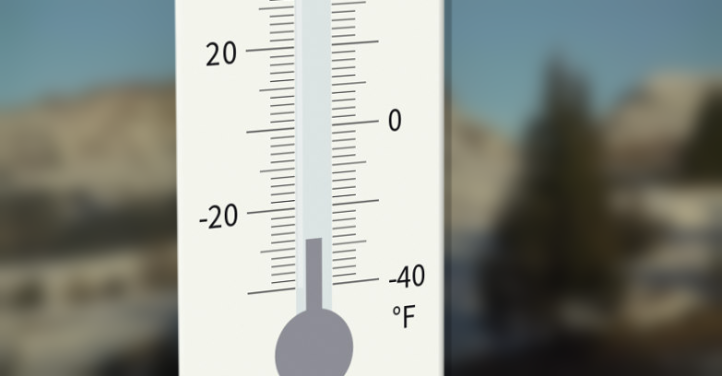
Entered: -28 °F
